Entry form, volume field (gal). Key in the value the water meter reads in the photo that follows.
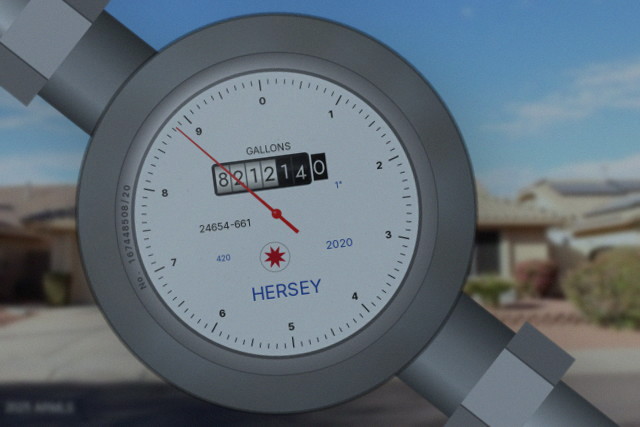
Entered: 8212138.8 gal
